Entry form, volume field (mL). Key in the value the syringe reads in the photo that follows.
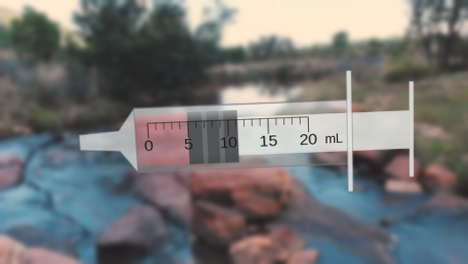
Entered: 5 mL
